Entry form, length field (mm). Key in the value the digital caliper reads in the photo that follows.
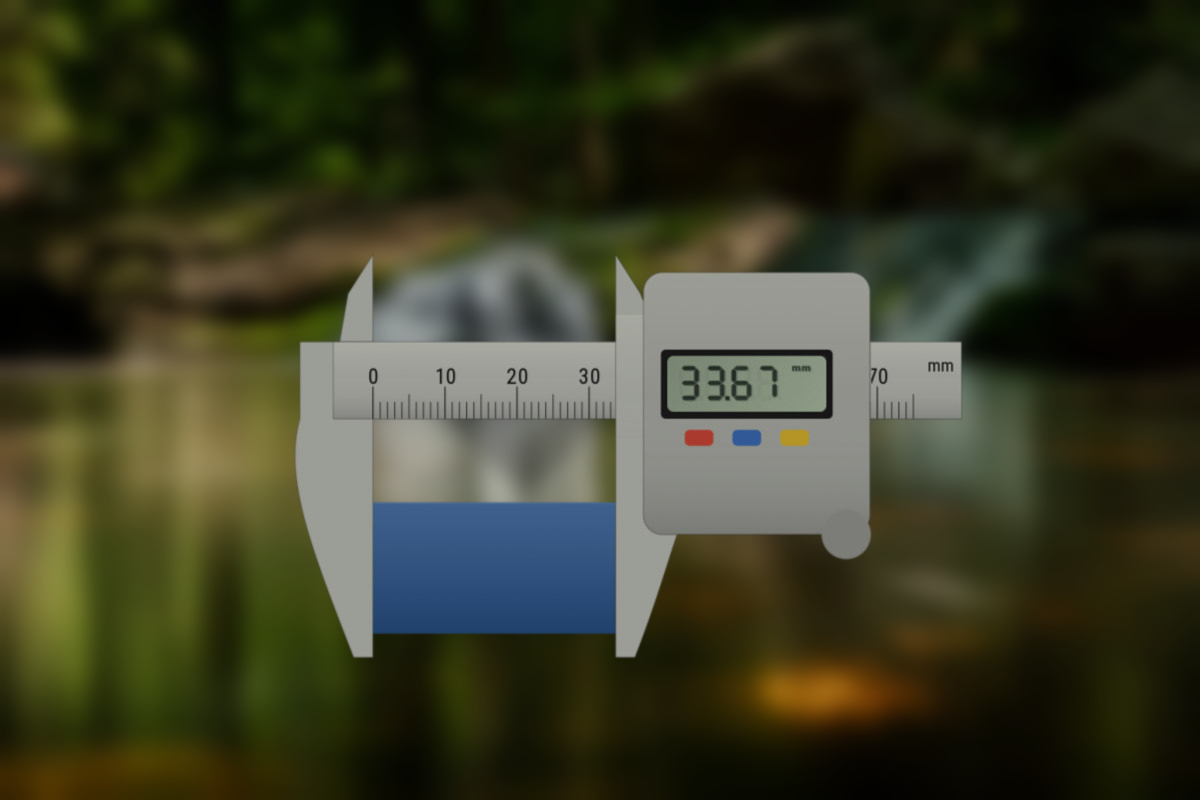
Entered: 33.67 mm
